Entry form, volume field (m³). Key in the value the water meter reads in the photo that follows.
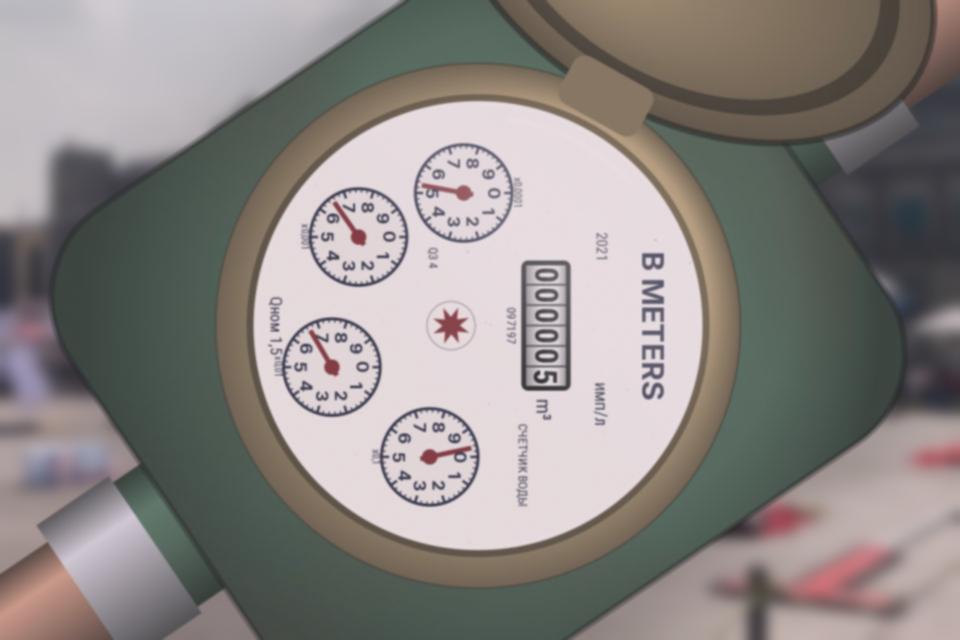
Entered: 4.9665 m³
